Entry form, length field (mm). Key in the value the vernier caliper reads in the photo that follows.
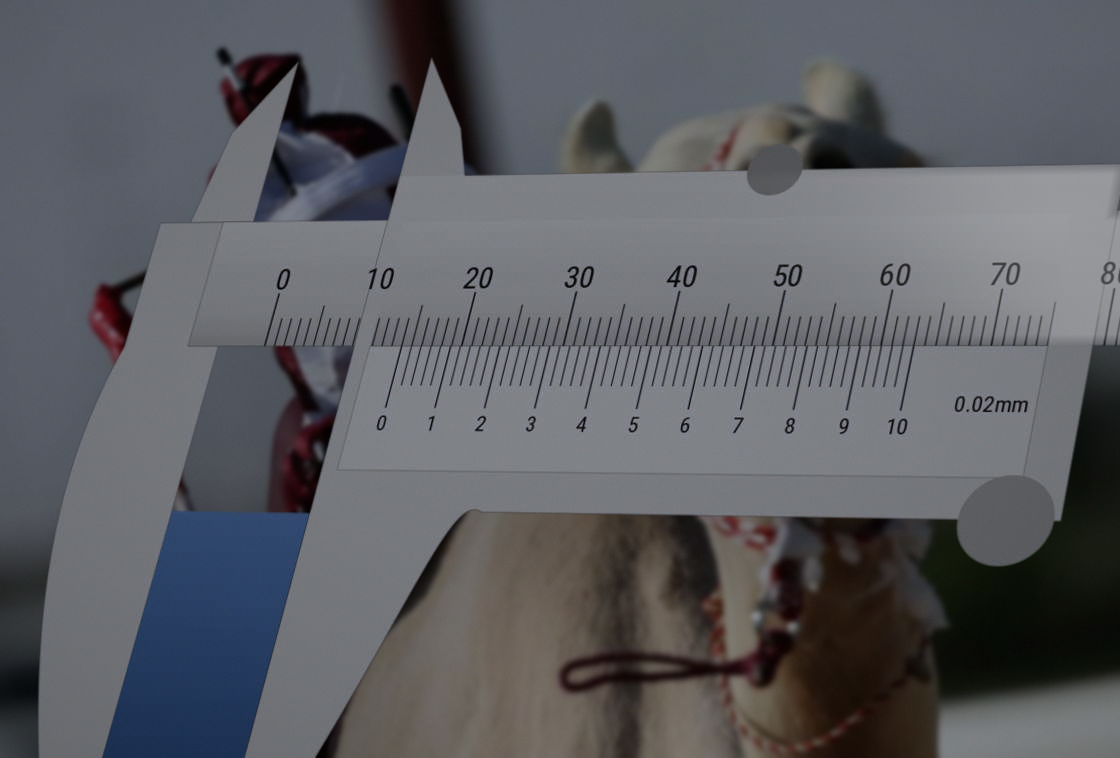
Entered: 14.0 mm
